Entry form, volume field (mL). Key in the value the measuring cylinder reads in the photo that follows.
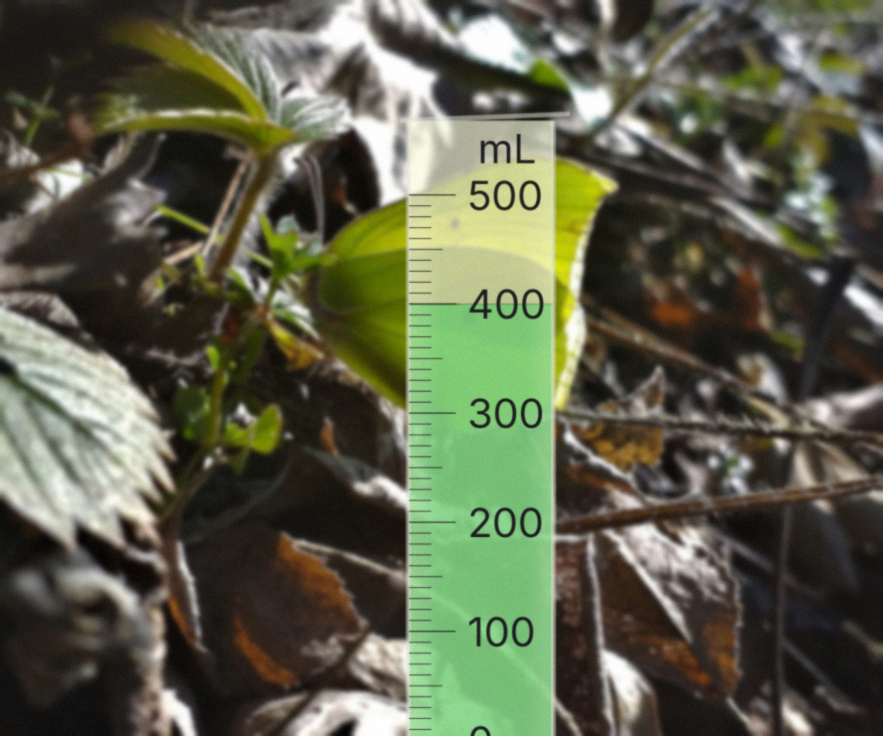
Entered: 400 mL
